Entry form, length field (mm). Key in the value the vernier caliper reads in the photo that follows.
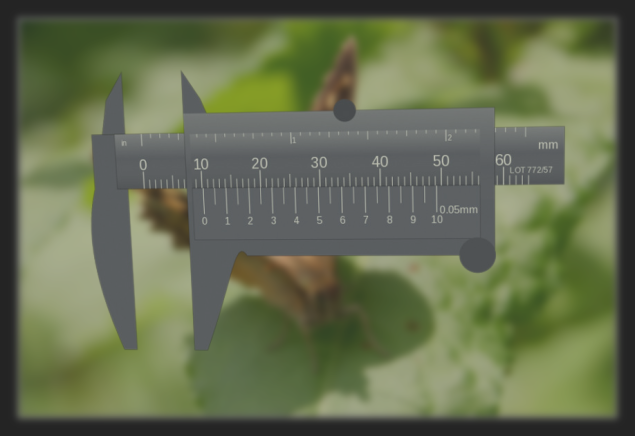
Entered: 10.2 mm
